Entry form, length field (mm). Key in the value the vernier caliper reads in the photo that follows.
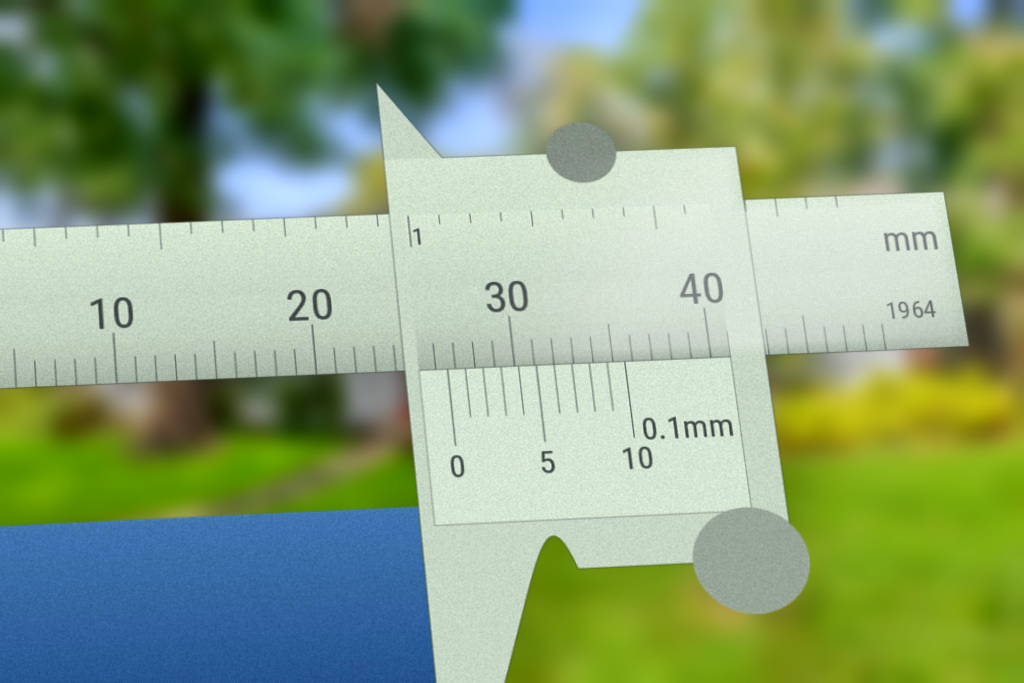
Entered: 26.6 mm
